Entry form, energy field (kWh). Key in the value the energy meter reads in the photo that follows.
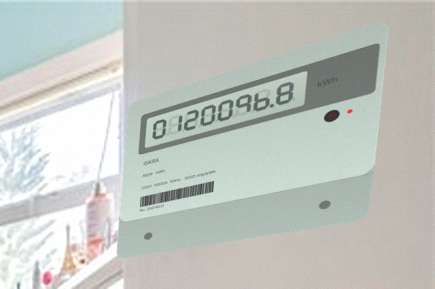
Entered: 120096.8 kWh
